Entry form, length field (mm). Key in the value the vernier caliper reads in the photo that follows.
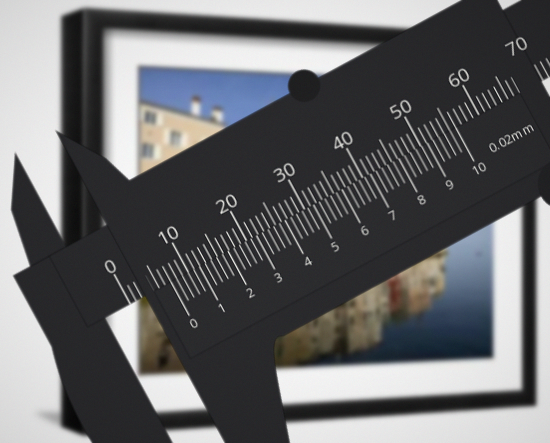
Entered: 7.0 mm
